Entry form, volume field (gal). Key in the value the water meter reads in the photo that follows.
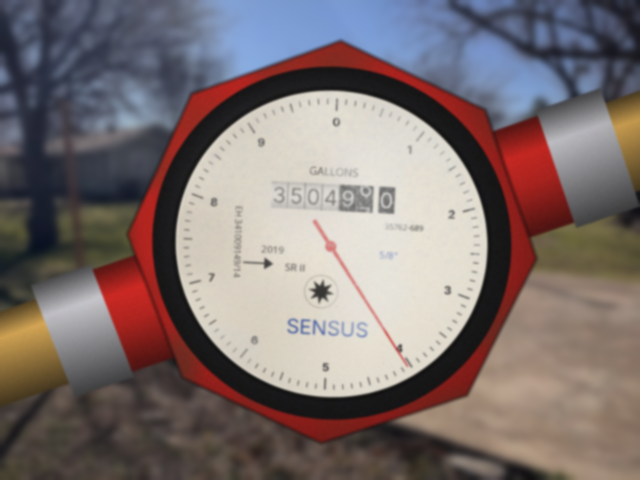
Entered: 3504964.0 gal
